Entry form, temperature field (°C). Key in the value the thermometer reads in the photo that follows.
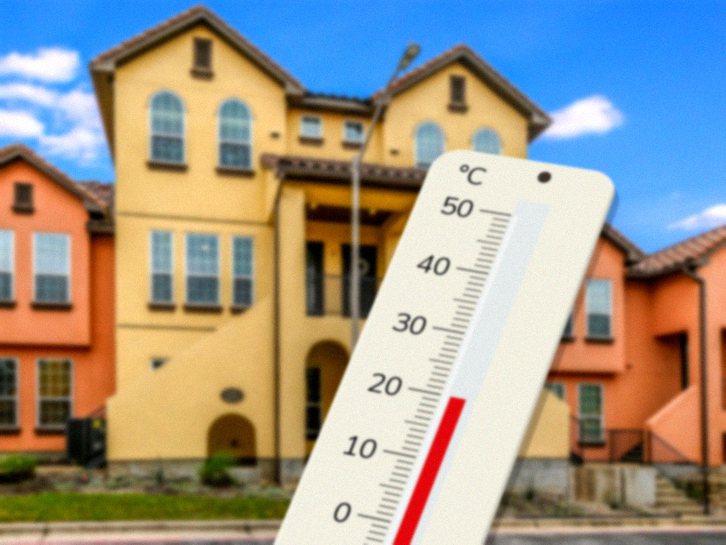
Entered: 20 °C
